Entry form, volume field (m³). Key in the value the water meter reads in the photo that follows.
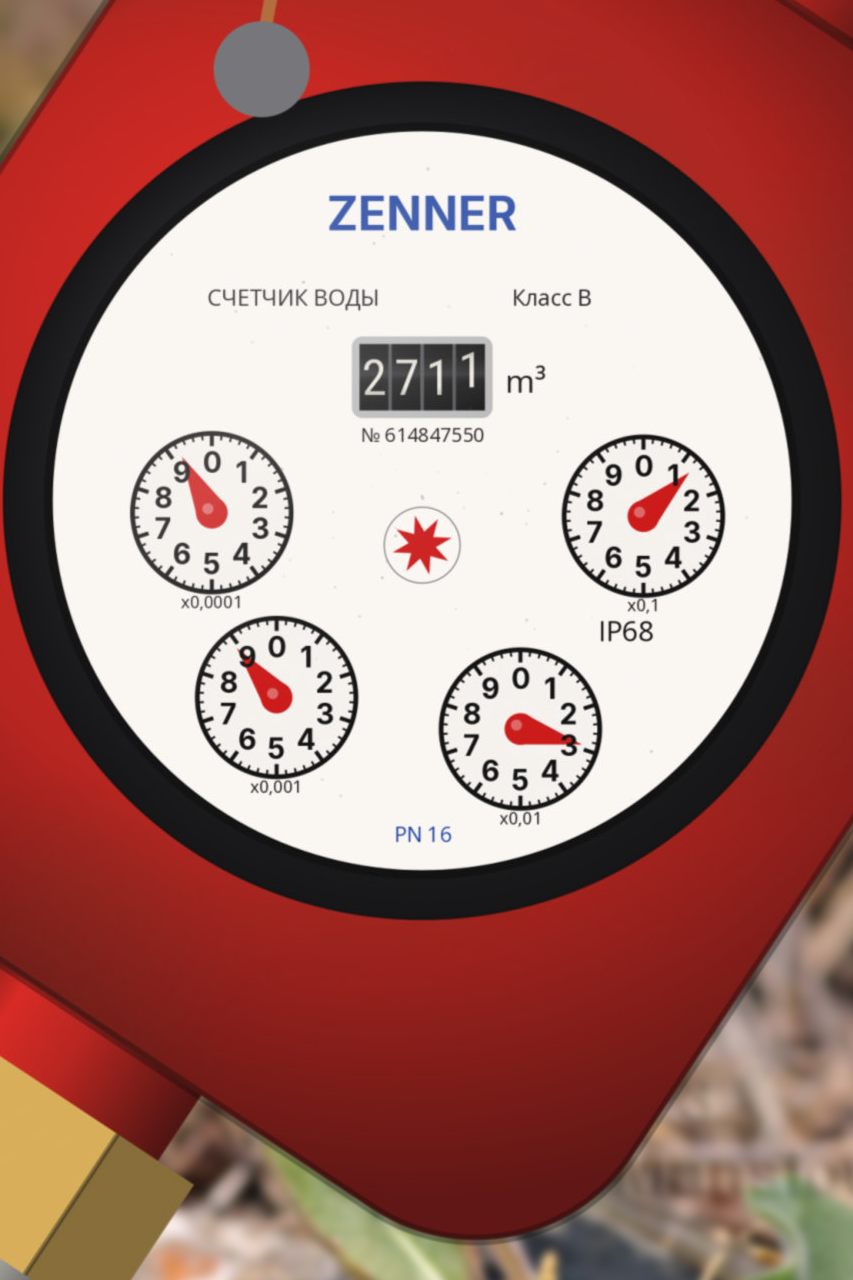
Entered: 2711.1289 m³
